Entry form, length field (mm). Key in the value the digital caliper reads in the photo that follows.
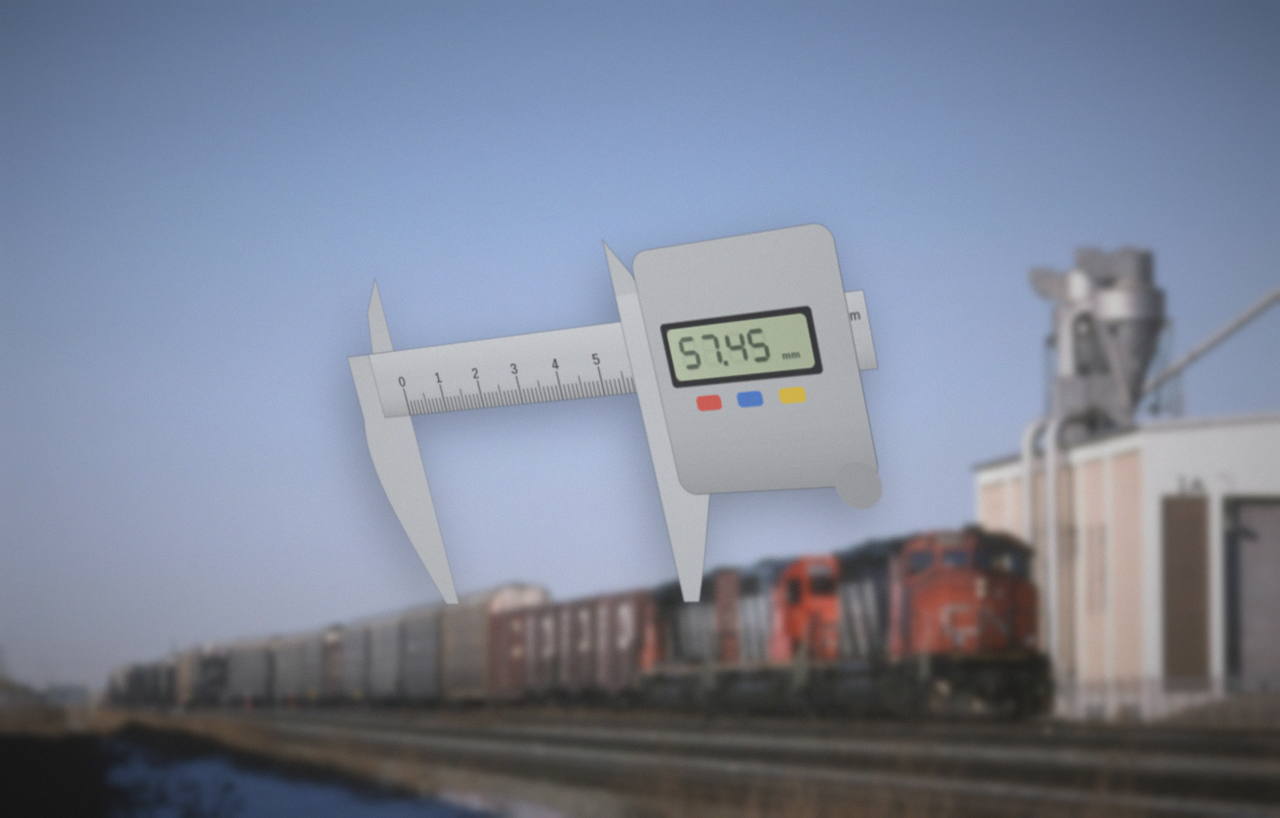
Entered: 57.45 mm
